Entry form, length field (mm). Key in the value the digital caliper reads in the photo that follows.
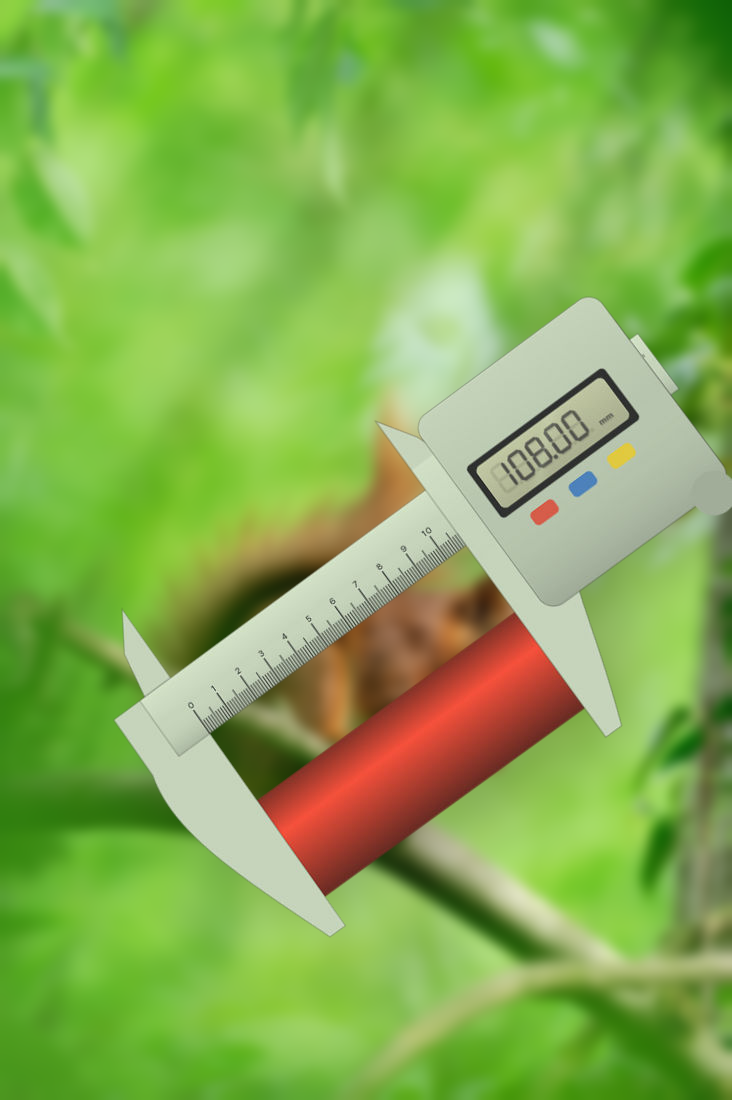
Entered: 108.00 mm
